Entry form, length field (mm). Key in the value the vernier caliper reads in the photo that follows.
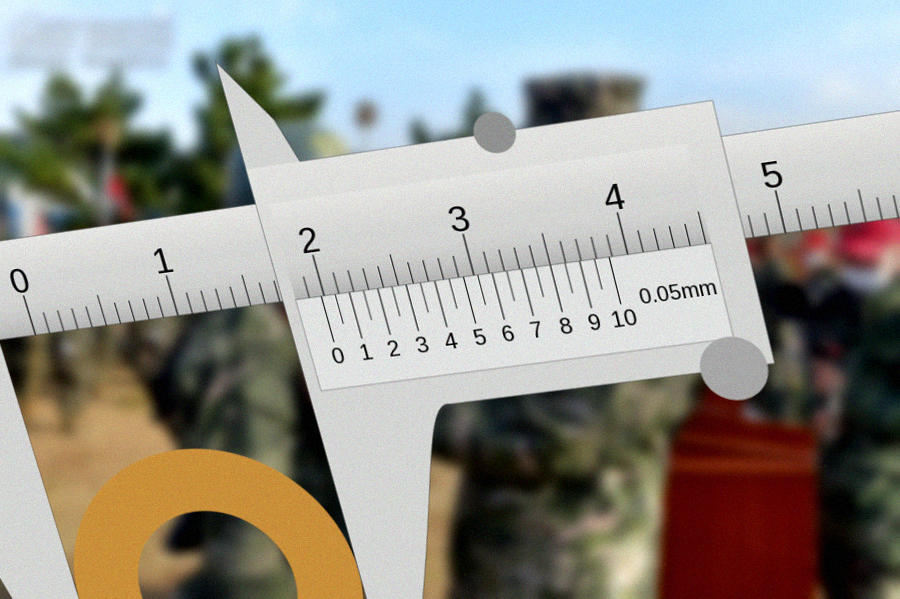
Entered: 19.8 mm
